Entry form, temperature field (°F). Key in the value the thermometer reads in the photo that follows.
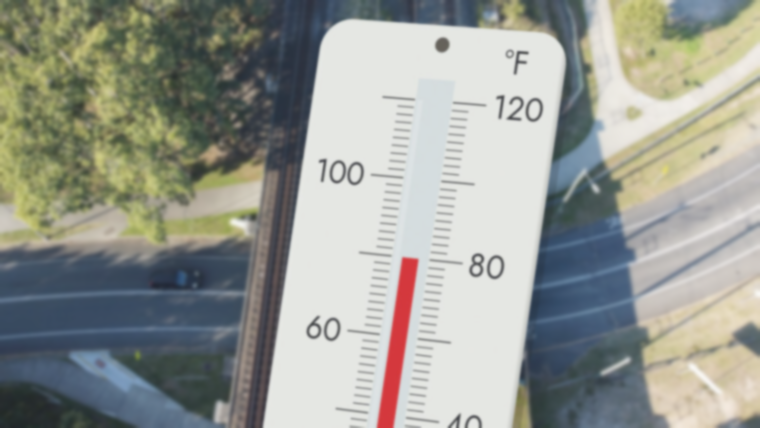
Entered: 80 °F
